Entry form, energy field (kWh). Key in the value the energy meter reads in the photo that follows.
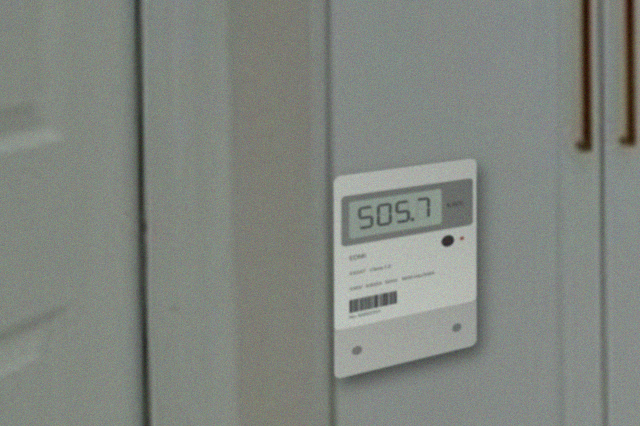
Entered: 505.7 kWh
